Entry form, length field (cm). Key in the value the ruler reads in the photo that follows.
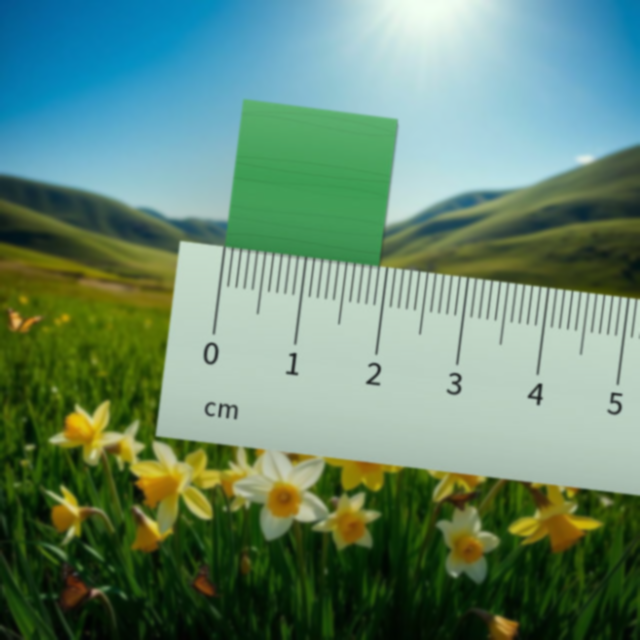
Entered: 1.9 cm
